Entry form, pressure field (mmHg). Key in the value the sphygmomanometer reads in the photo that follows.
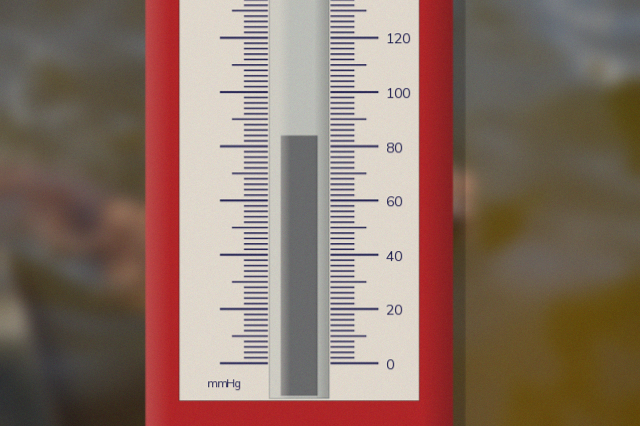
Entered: 84 mmHg
